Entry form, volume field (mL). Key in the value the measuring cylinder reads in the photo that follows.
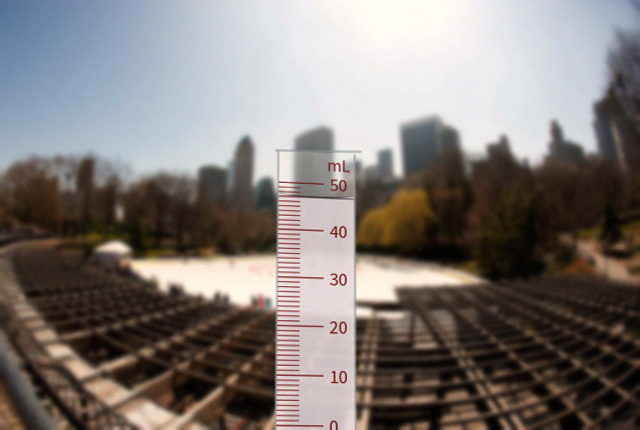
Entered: 47 mL
